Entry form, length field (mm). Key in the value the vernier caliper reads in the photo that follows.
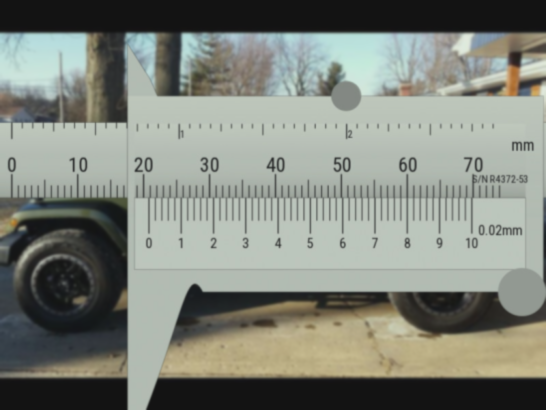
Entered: 20.8 mm
